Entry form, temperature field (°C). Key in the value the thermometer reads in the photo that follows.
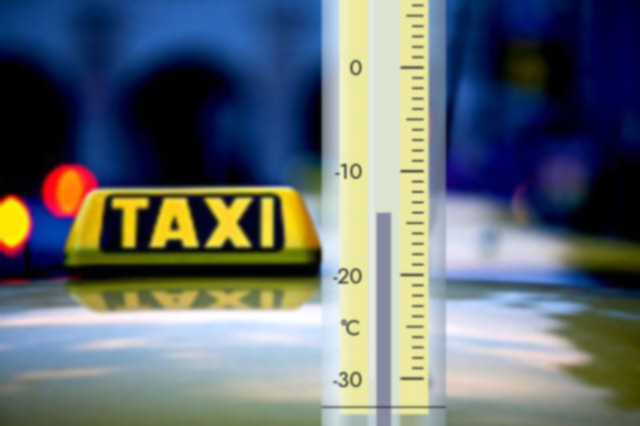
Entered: -14 °C
